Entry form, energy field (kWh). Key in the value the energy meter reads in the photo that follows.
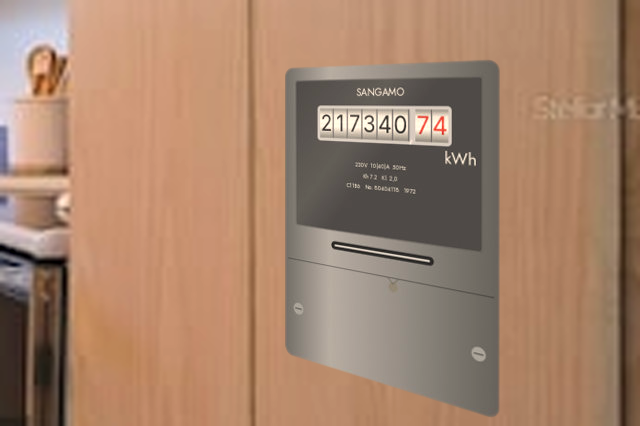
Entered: 217340.74 kWh
